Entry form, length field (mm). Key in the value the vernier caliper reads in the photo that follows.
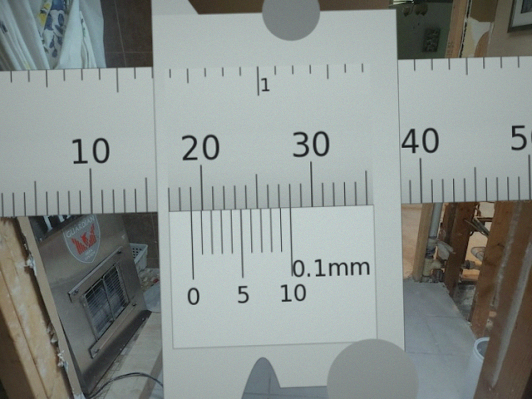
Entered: 19.0 mm
